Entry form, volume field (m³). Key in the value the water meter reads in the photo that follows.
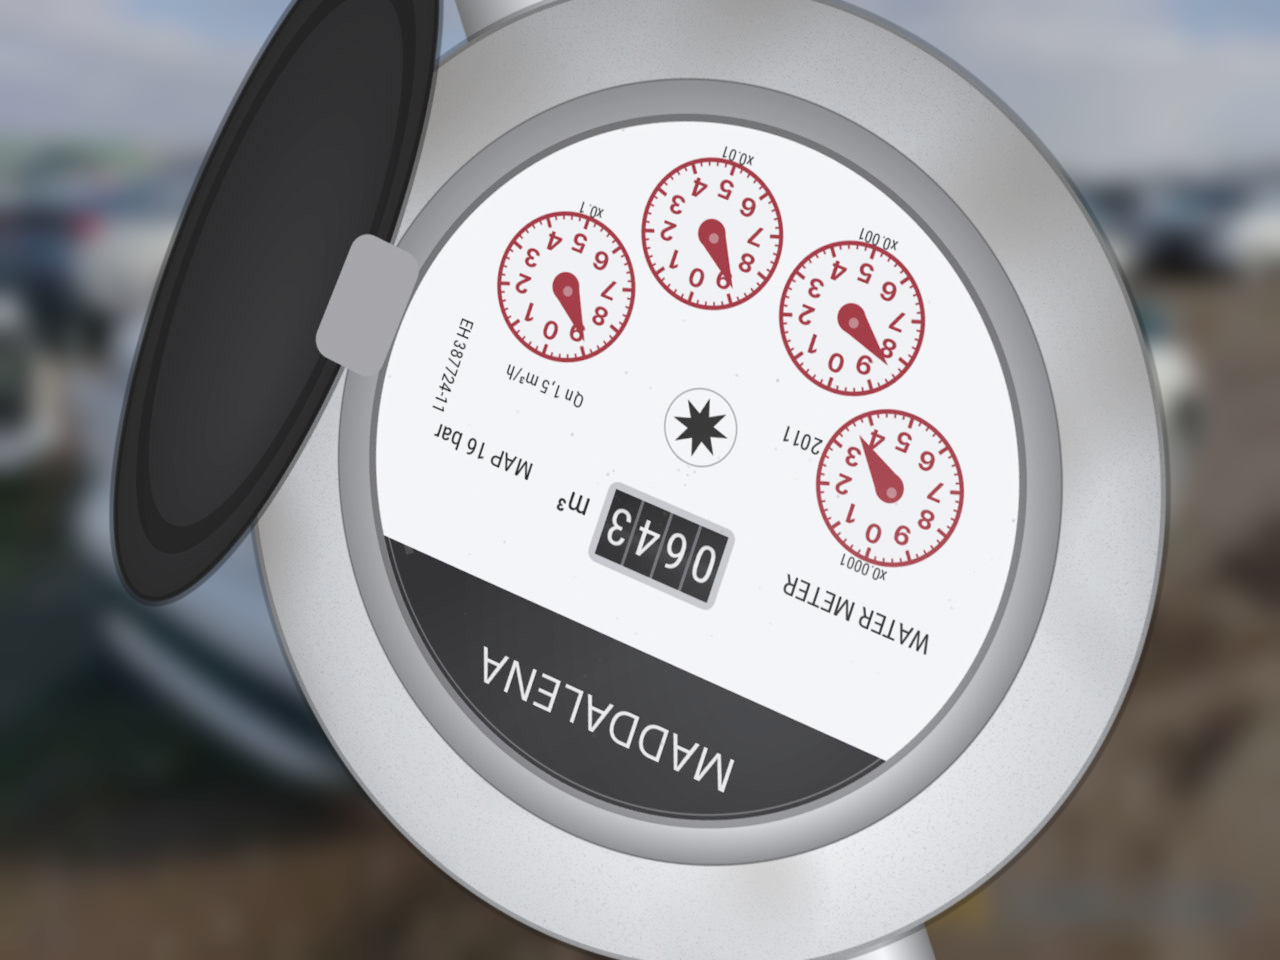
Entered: 643.8883 m³
